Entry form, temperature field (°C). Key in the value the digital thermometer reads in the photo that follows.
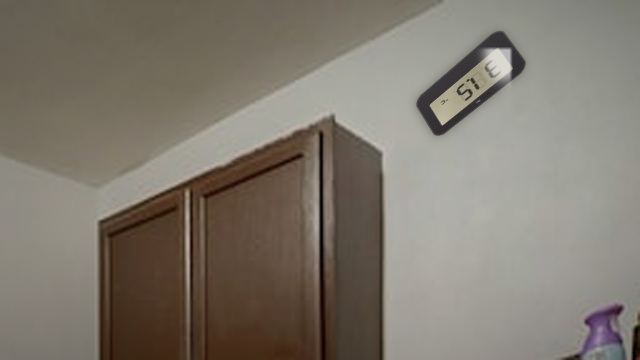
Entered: 31.5 °C
